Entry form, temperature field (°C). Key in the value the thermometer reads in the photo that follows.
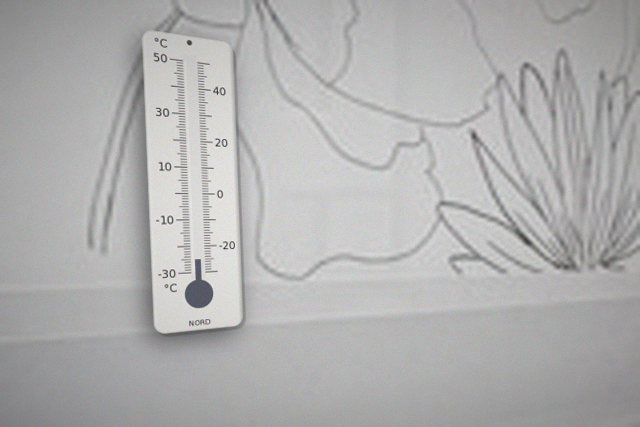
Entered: -25 °C
